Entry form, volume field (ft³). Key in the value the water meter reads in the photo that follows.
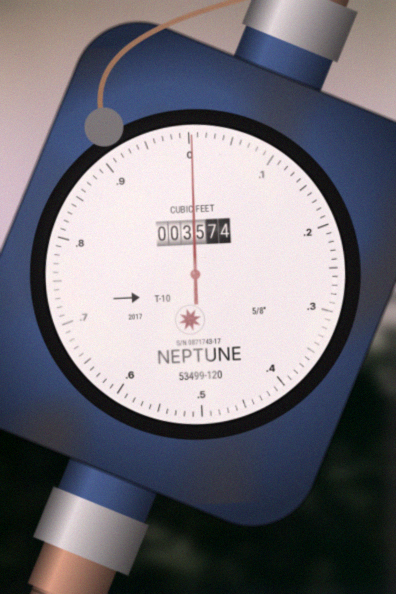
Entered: 3574.00 ft³
